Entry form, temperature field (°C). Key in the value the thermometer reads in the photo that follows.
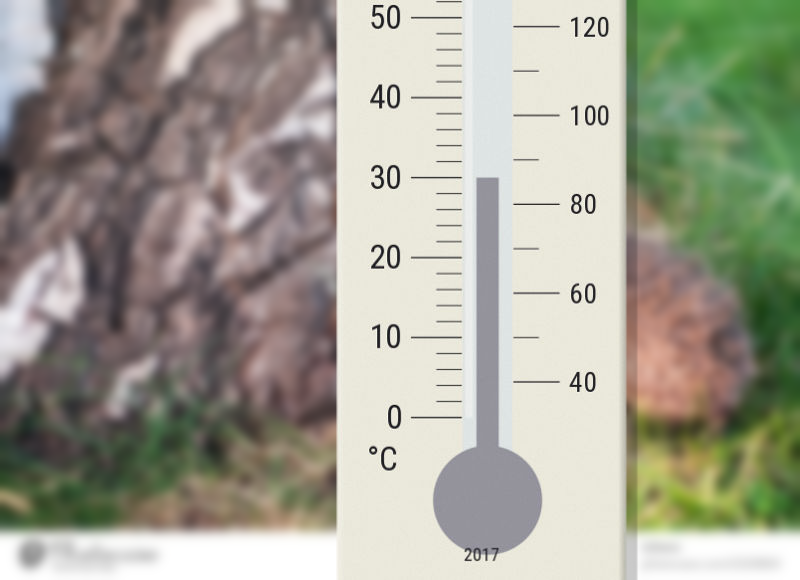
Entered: 30 °C
